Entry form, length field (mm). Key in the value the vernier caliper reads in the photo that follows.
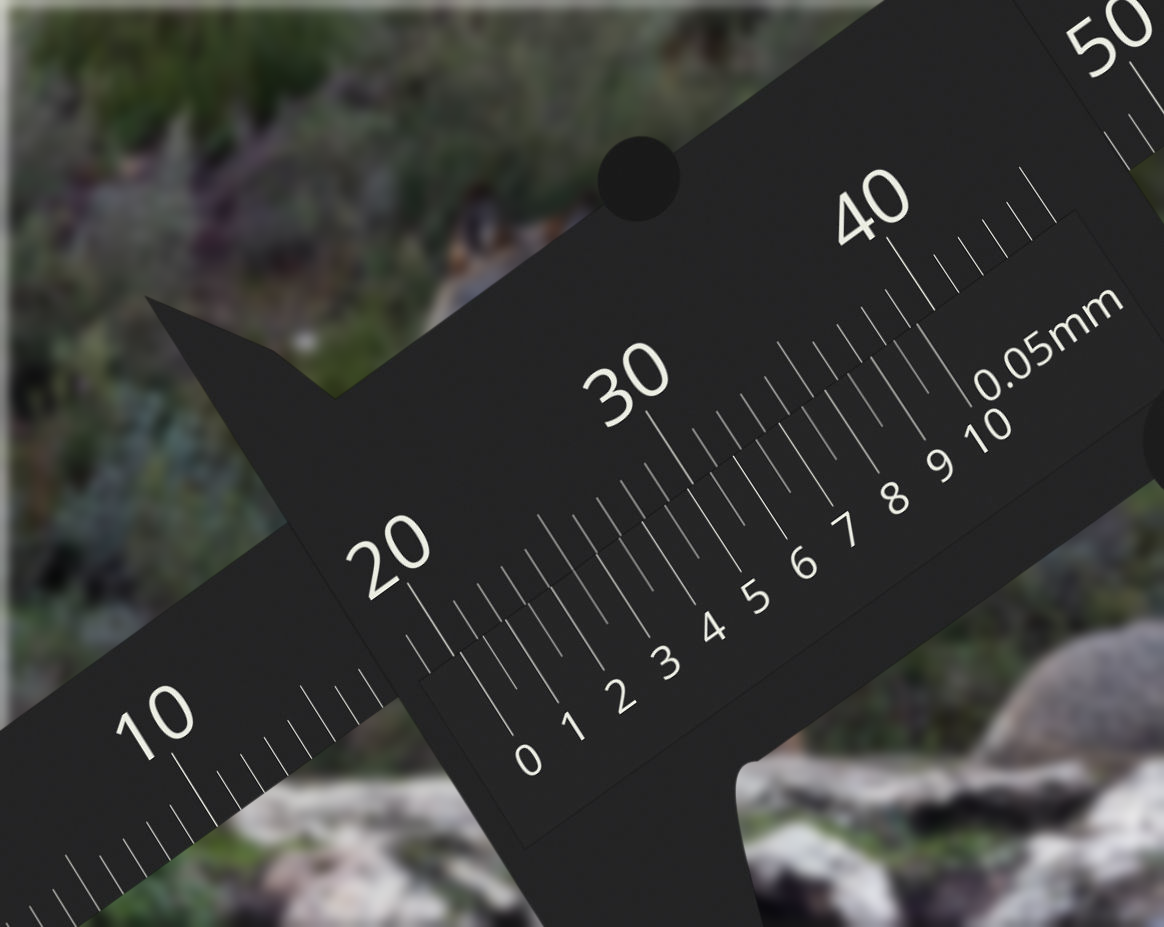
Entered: 20.25 mm
